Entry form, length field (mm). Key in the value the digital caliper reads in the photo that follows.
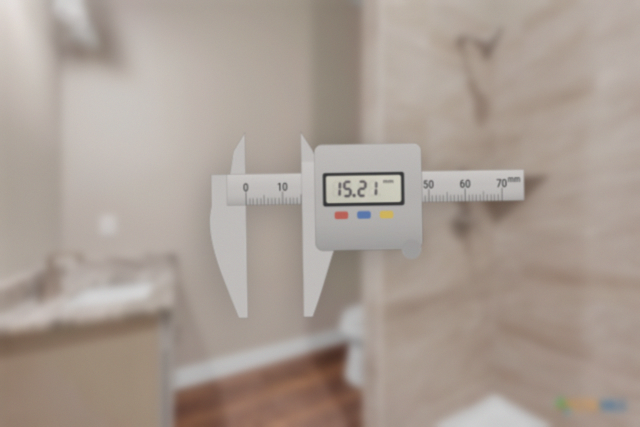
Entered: 15.21 mm
